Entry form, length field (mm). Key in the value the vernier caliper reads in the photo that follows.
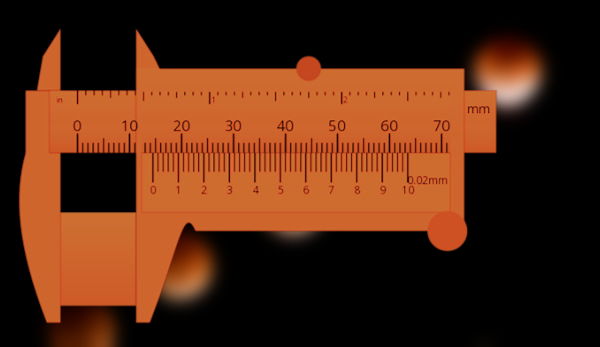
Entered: 14.5 mm
